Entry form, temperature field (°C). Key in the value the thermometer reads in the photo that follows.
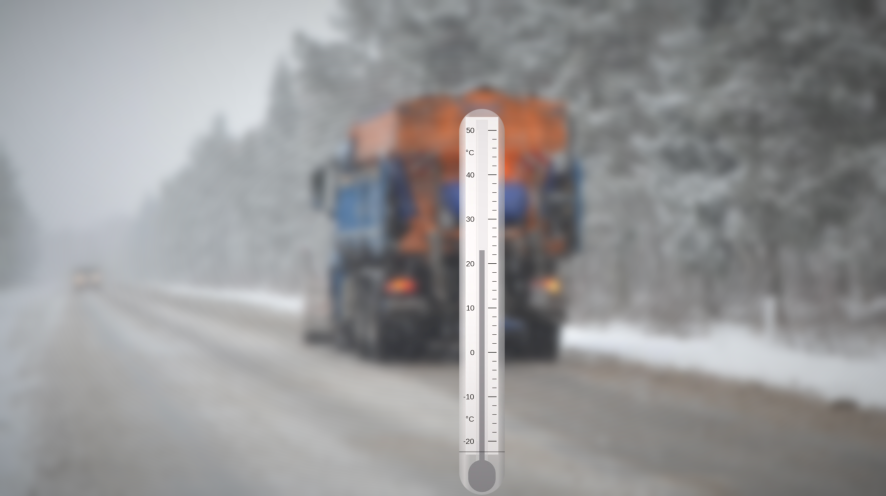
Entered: 23 °C
